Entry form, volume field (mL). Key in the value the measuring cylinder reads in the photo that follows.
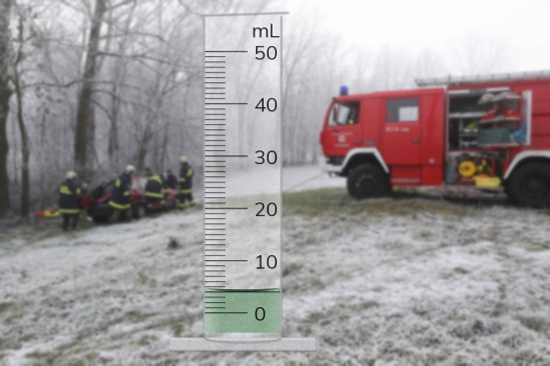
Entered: 4 mL
